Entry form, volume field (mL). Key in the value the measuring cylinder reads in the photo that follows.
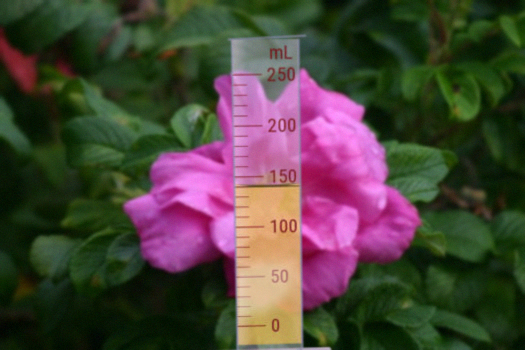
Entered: 140 mL
